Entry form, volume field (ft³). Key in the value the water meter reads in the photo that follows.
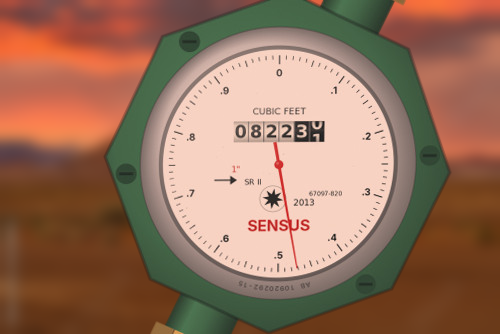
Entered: 82230.47 ft³
